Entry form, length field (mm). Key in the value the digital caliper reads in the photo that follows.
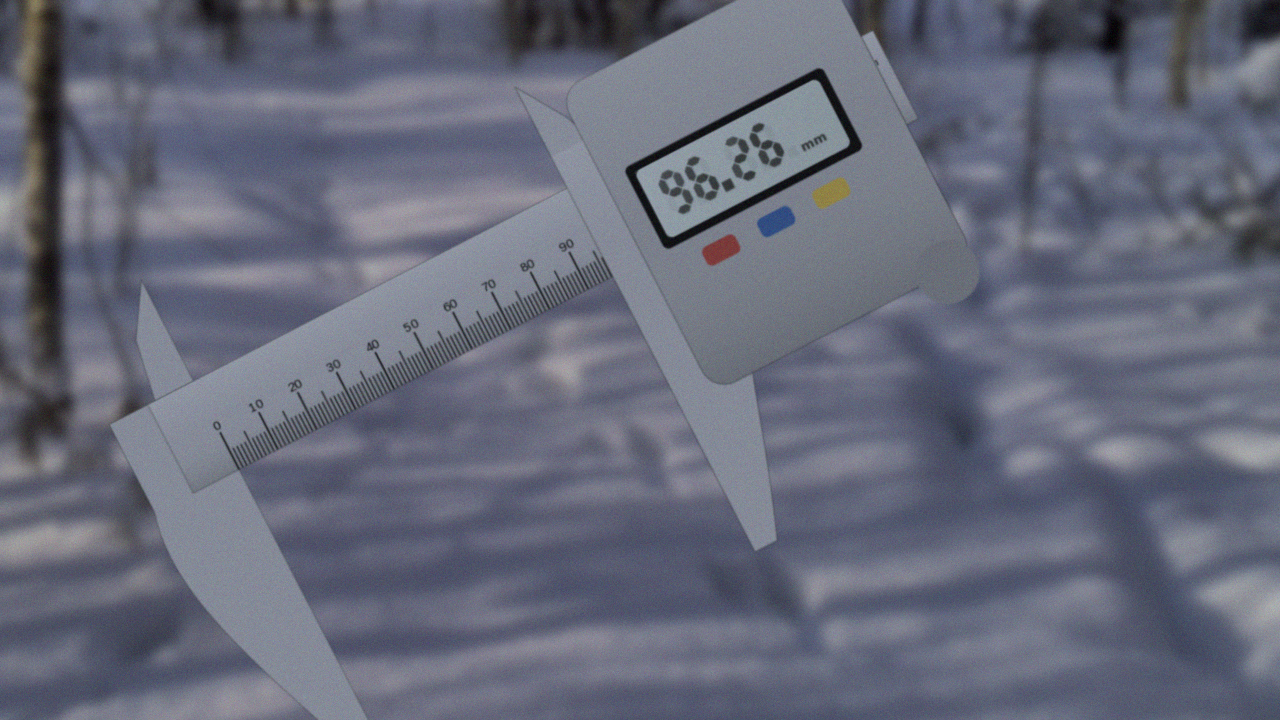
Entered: 96.26 mm
